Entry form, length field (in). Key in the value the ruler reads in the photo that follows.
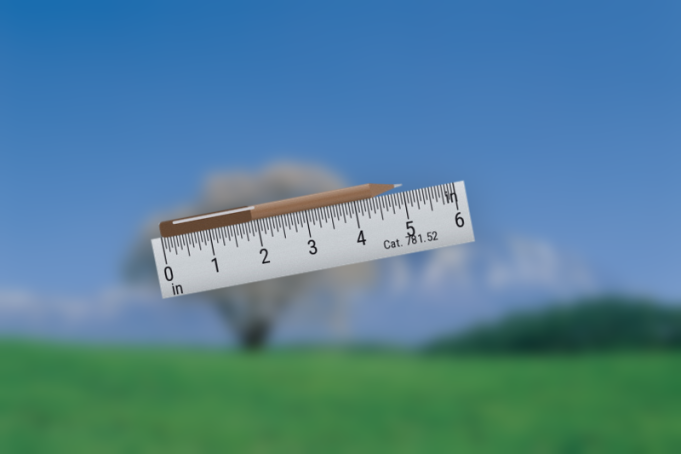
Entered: 5 in
